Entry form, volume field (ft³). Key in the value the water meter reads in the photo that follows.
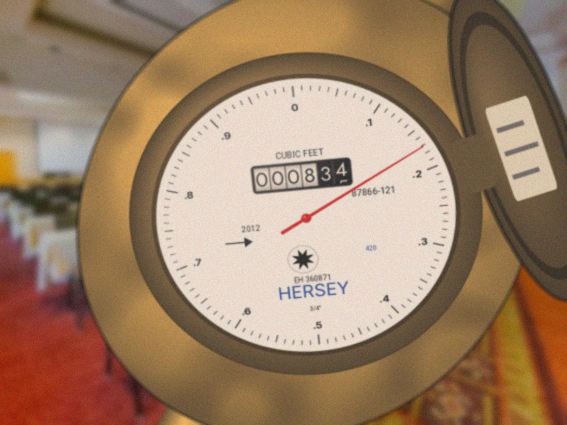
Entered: 834.17 ft³
